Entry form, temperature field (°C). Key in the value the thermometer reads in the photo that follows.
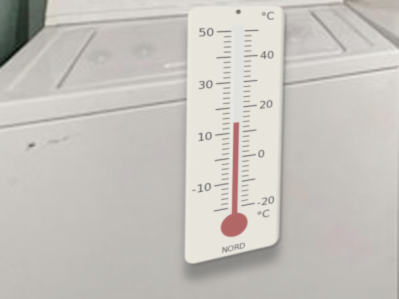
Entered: 14 °C
